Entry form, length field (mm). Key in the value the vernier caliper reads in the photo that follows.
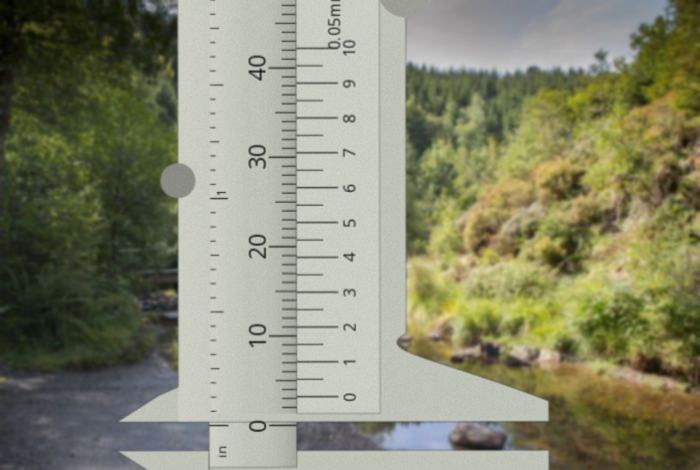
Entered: 3.2 mm
